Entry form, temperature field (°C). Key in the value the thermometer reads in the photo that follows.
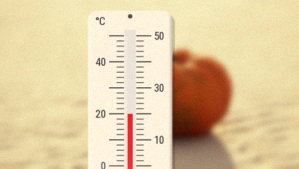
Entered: 20 °C
